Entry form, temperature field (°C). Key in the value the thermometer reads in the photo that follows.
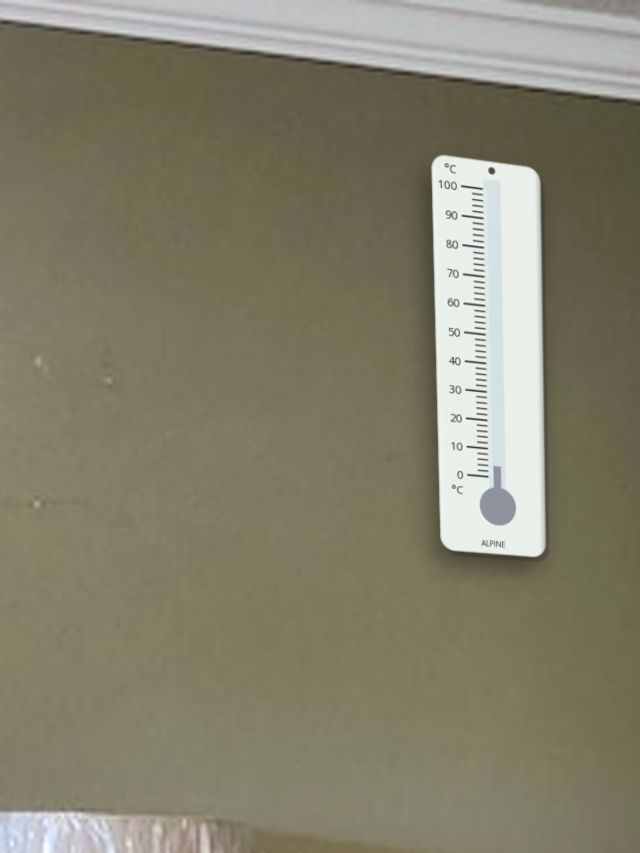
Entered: 4 °C
